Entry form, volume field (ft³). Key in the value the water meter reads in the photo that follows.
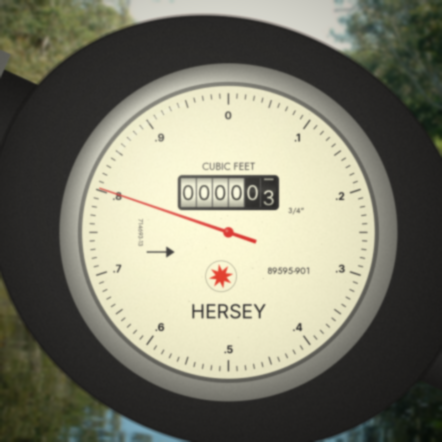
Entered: 2.80 ft³
